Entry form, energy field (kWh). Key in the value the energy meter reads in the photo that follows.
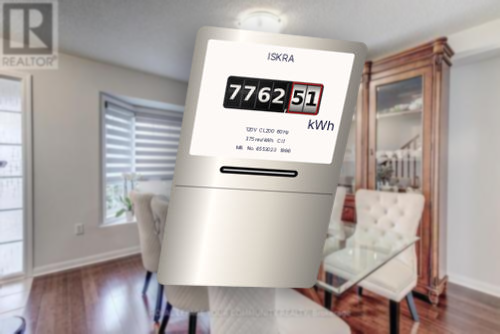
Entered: 7762.51 kWh
